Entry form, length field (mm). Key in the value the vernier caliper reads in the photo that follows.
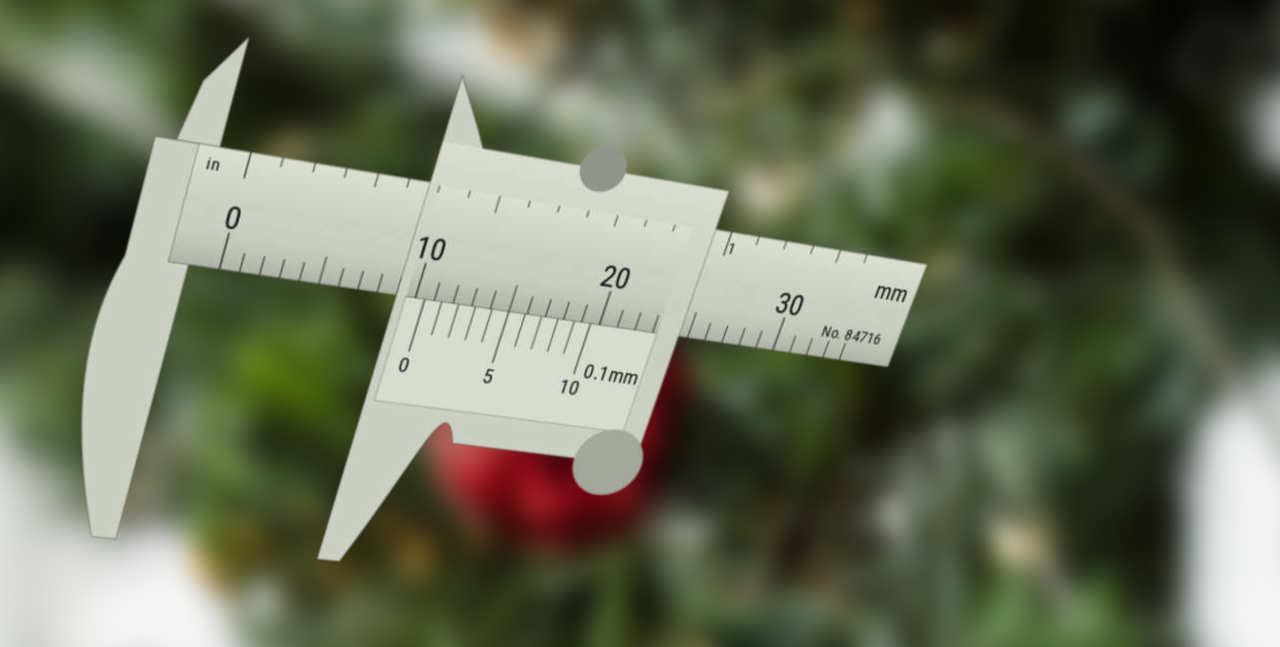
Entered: 10.5 mm
